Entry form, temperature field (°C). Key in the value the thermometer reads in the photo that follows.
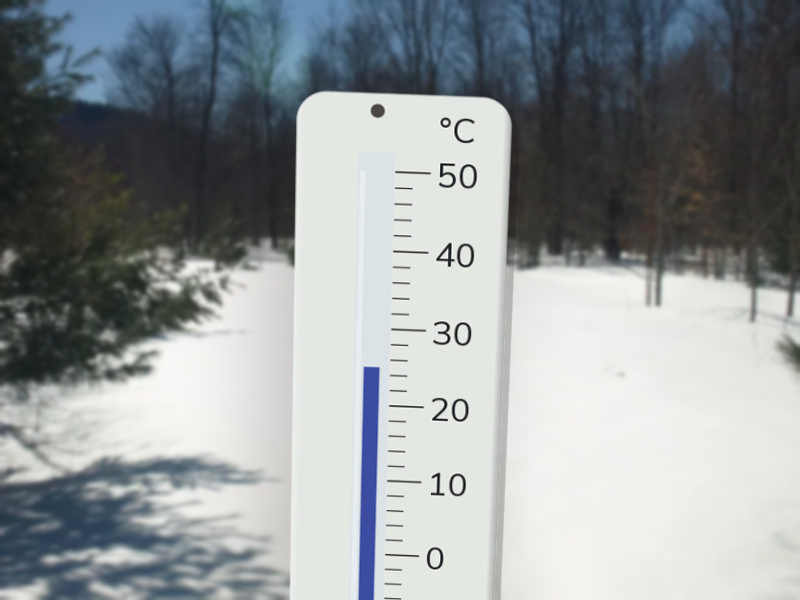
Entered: 25 °C
